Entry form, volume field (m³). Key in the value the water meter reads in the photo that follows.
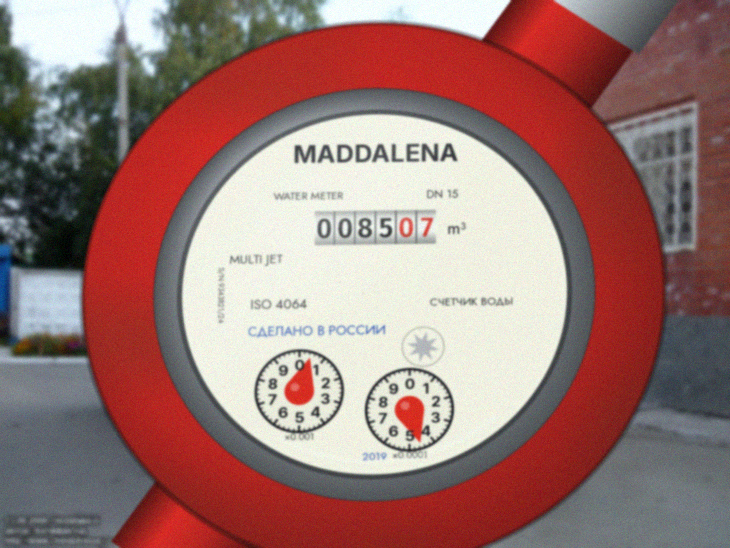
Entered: 85.0704 m³
